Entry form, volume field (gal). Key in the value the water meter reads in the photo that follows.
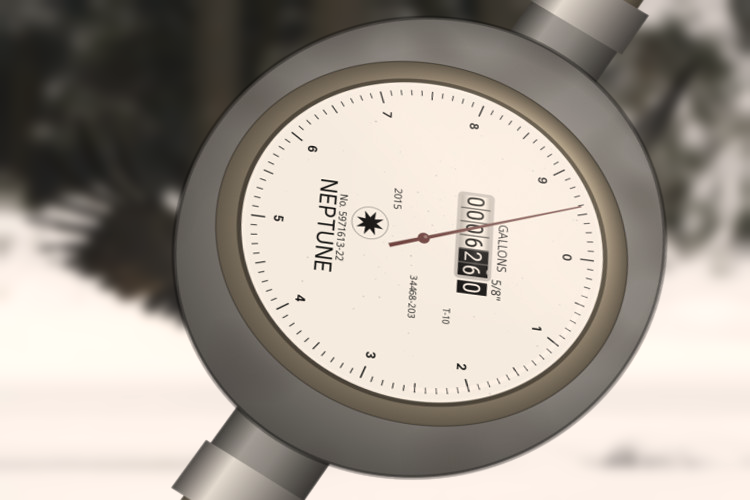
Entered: 6259.4 gal
